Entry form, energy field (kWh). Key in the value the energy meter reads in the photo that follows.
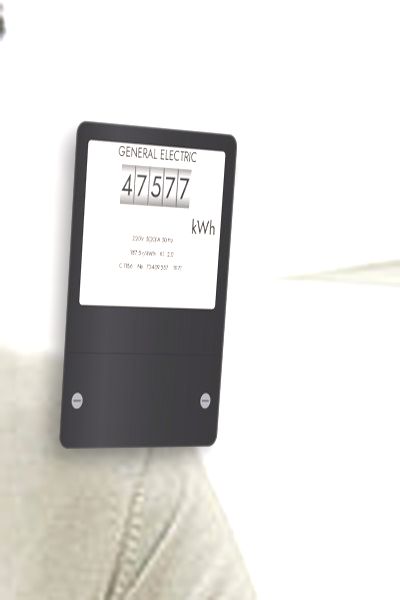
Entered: 47577 kWh
